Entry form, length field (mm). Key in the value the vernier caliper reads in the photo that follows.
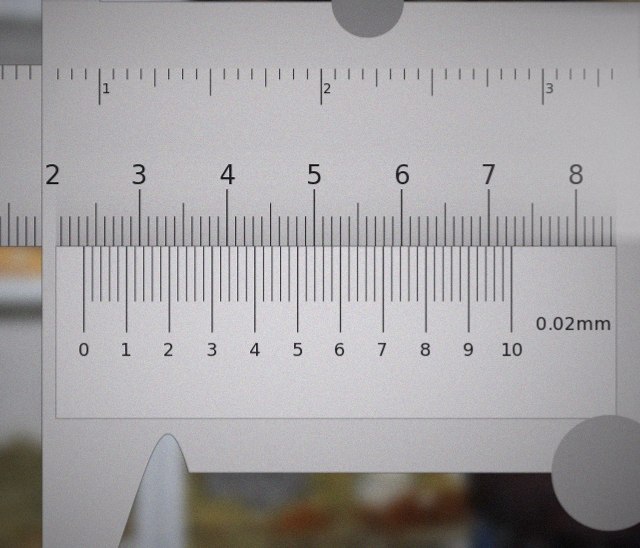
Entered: 23.6 mm
